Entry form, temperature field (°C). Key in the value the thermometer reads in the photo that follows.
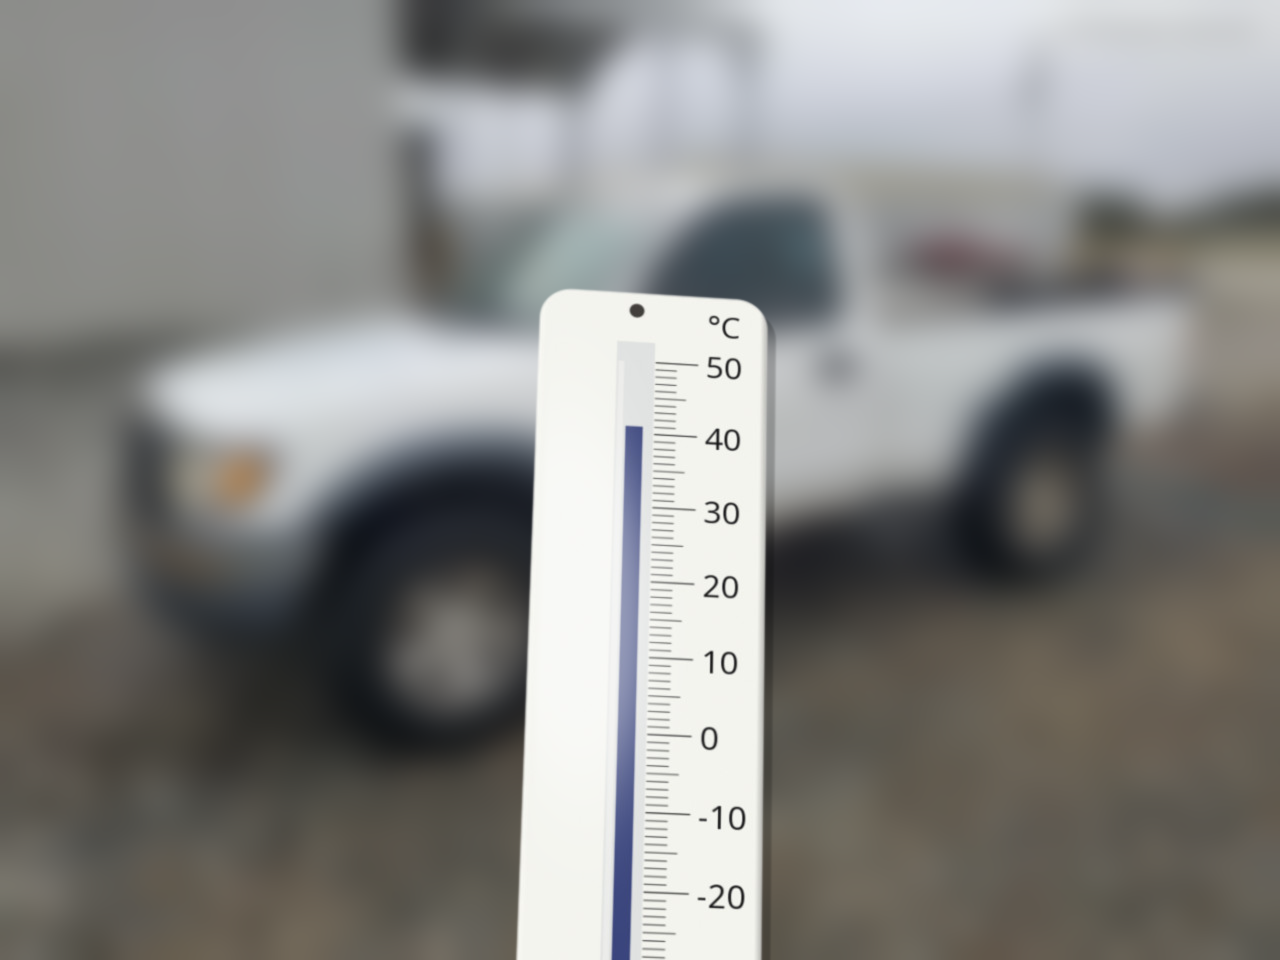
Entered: 41 °C
